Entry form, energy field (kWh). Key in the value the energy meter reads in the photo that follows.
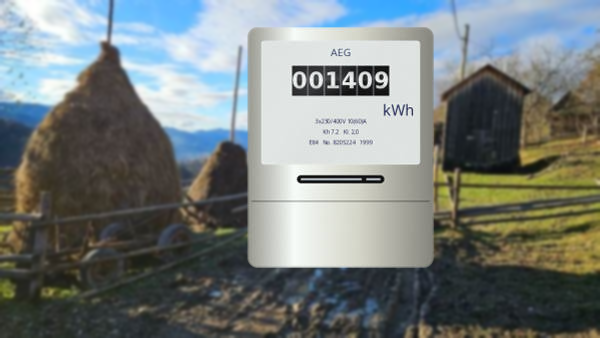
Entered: 1409 kWh
